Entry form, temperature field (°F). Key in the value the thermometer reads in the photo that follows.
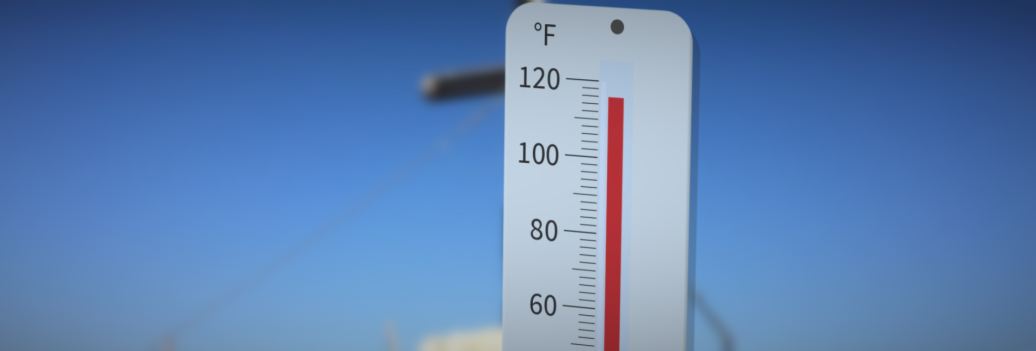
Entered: 116 °F
